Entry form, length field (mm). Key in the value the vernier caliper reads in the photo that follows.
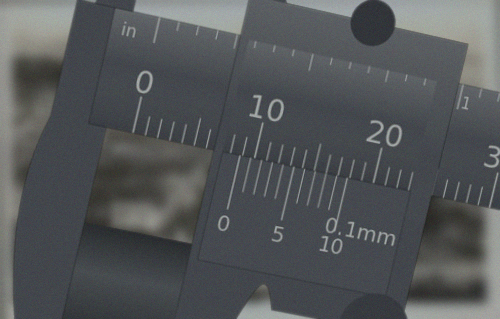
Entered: 8.8 mm
